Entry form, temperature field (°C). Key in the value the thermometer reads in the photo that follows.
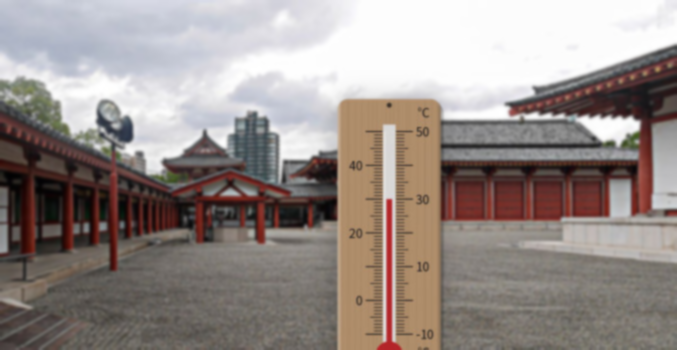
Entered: 30 °C
